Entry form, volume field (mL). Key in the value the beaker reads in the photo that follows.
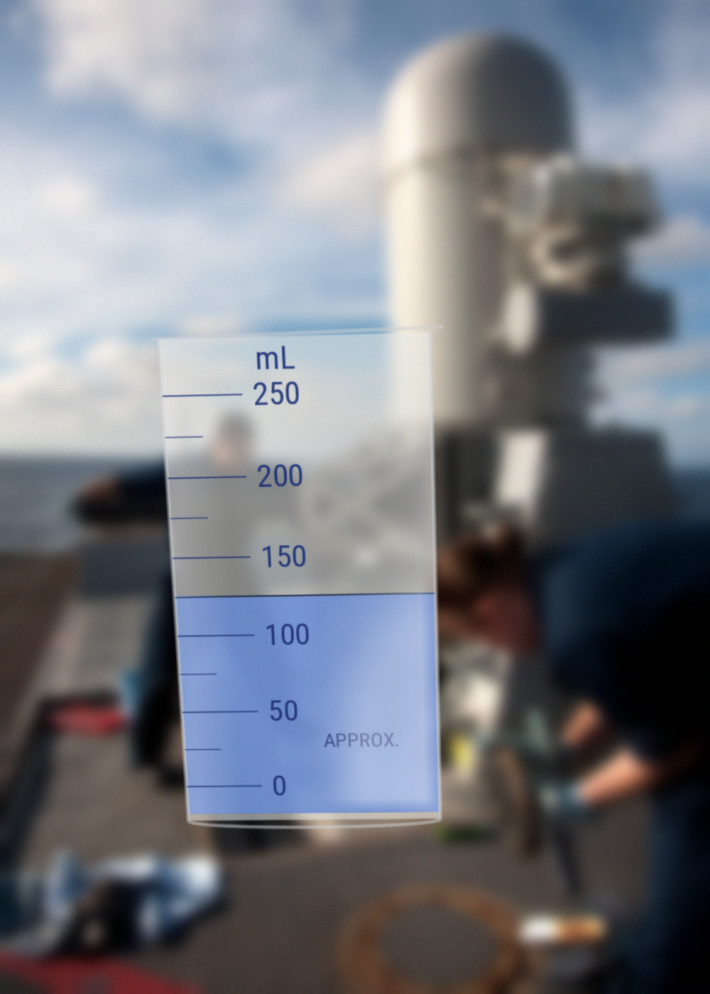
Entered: 125 mL
